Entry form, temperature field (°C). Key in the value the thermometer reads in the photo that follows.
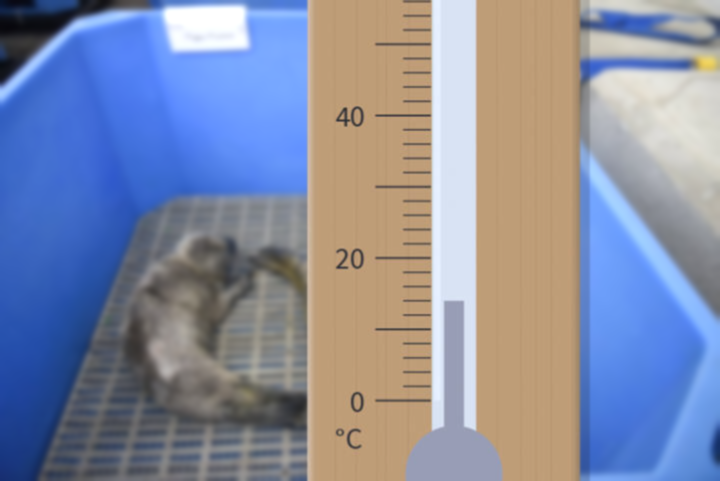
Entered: 14 °C
